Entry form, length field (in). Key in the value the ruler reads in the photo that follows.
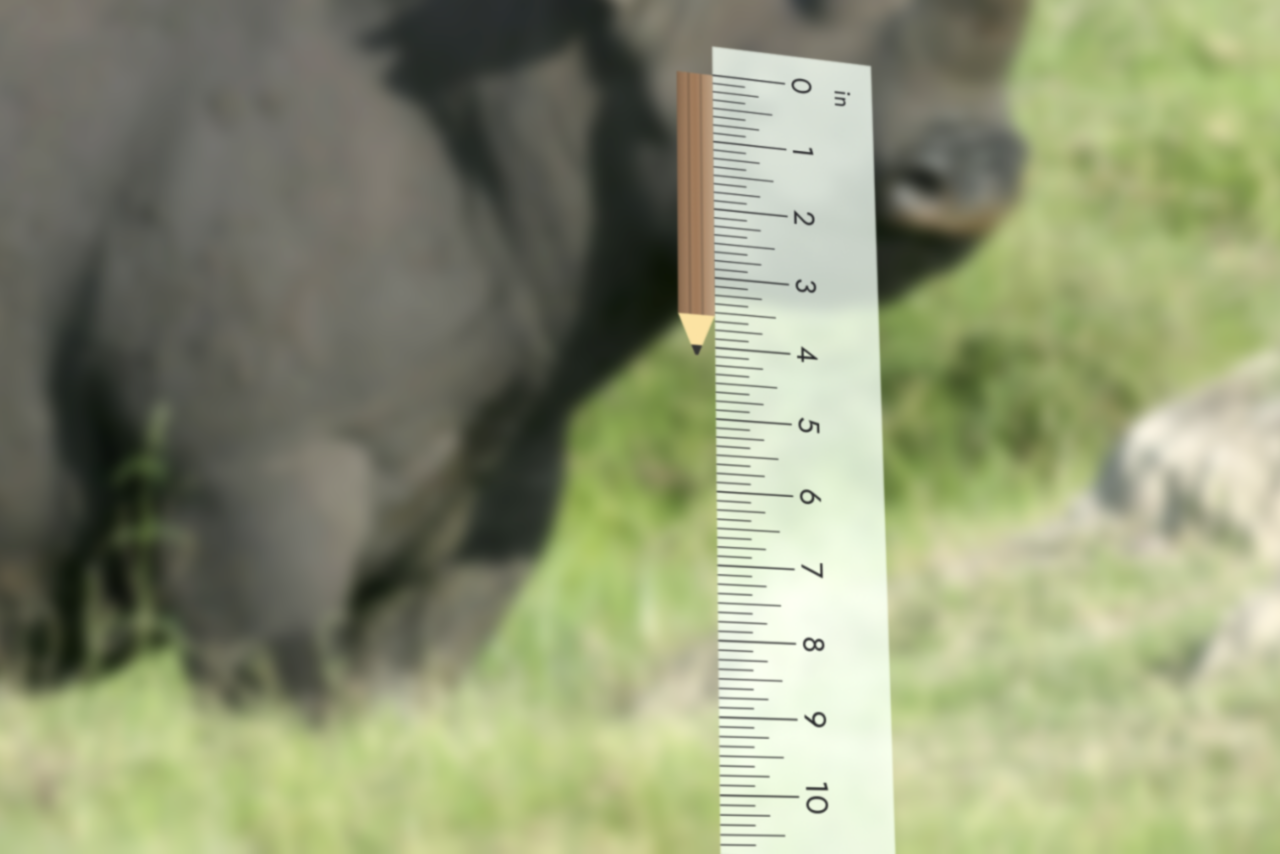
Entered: 4.125 in
